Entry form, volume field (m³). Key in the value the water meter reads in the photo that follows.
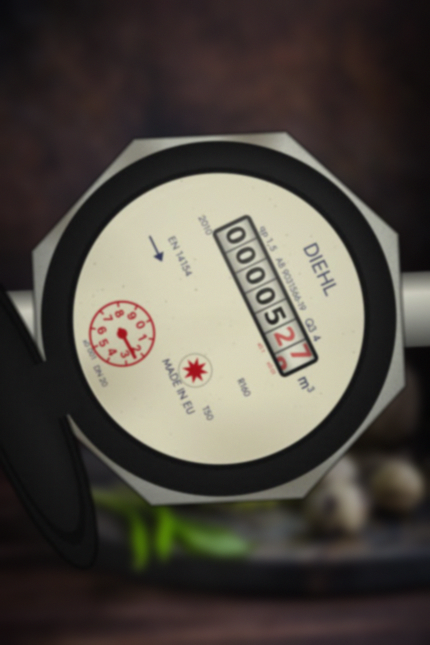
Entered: 5.272 m³
